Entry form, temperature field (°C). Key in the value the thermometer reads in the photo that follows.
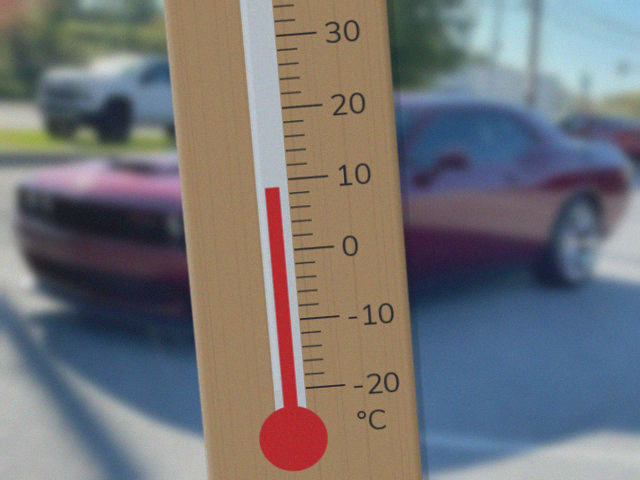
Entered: 9 °C
